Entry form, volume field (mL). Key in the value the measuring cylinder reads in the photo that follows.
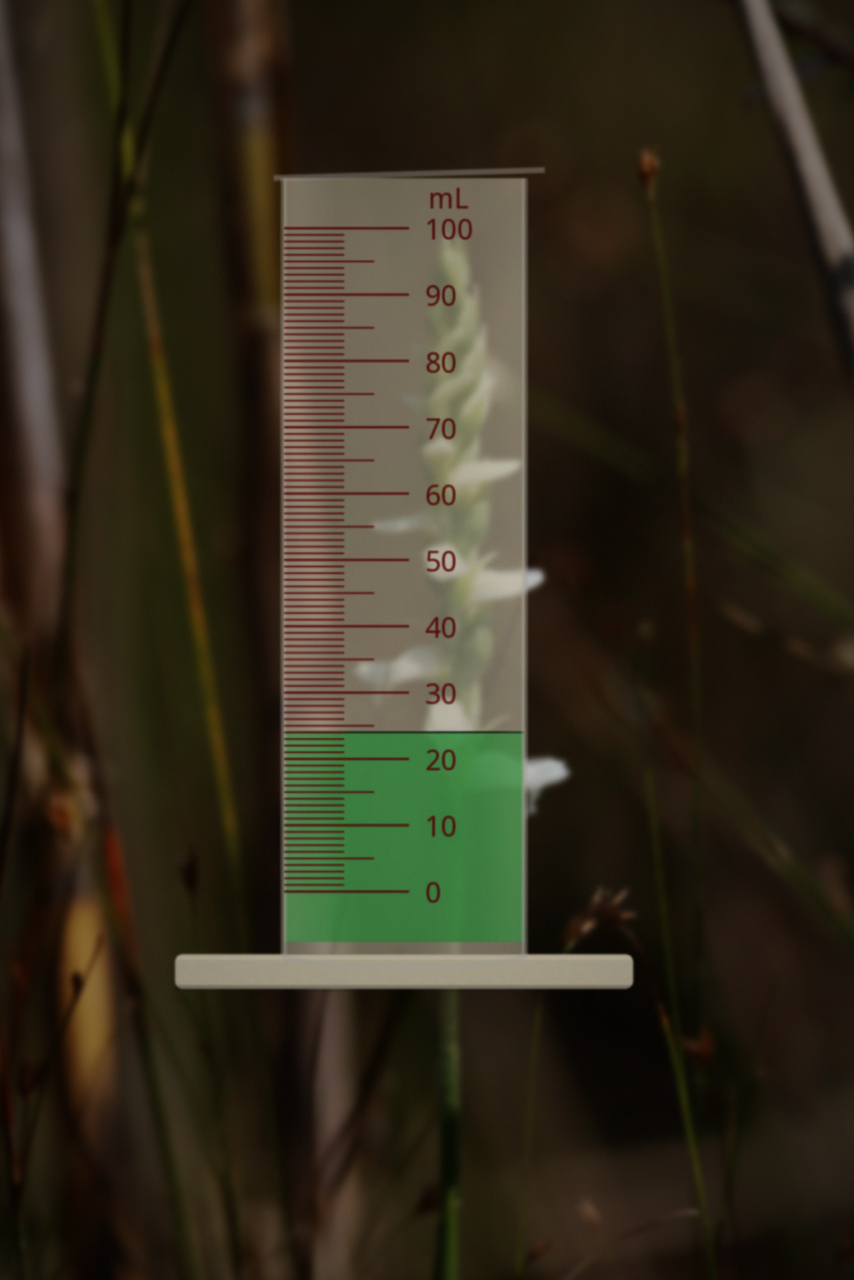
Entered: 24 mL
